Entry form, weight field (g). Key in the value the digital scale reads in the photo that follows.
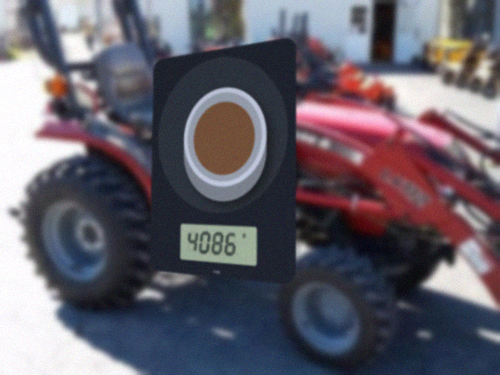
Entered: 4086 g
